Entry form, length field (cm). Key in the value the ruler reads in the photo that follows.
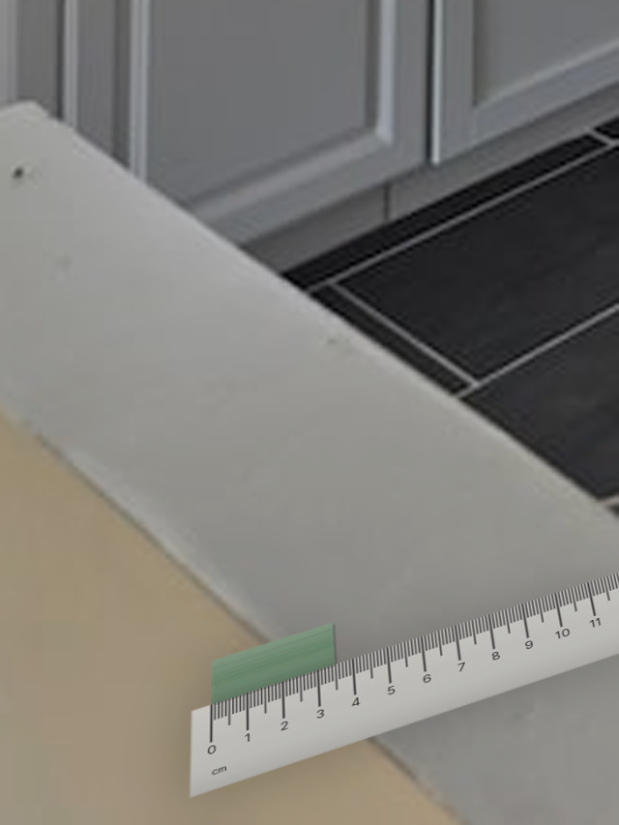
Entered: 3.5 cm
